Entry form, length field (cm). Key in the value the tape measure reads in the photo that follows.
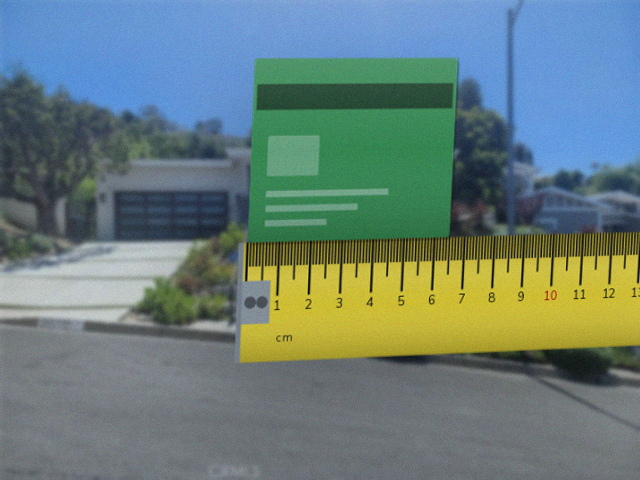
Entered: 6.5 cm
